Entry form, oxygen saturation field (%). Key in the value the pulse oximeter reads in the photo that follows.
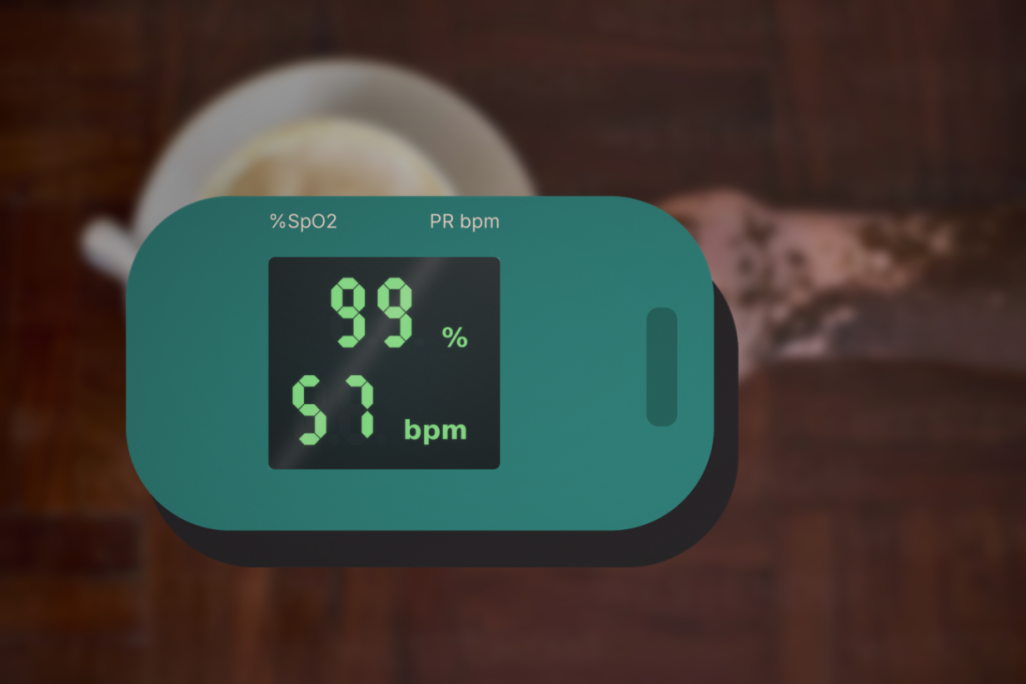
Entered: 99 %
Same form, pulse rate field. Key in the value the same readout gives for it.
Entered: 57 bpm
